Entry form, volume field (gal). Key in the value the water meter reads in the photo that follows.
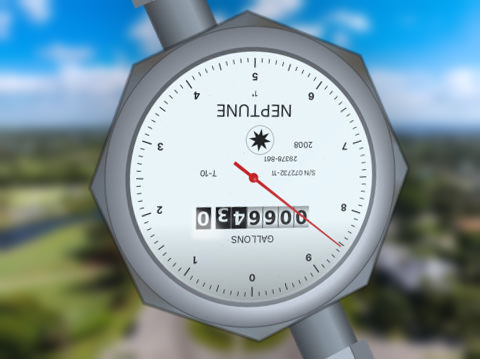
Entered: 66428.5 gal
